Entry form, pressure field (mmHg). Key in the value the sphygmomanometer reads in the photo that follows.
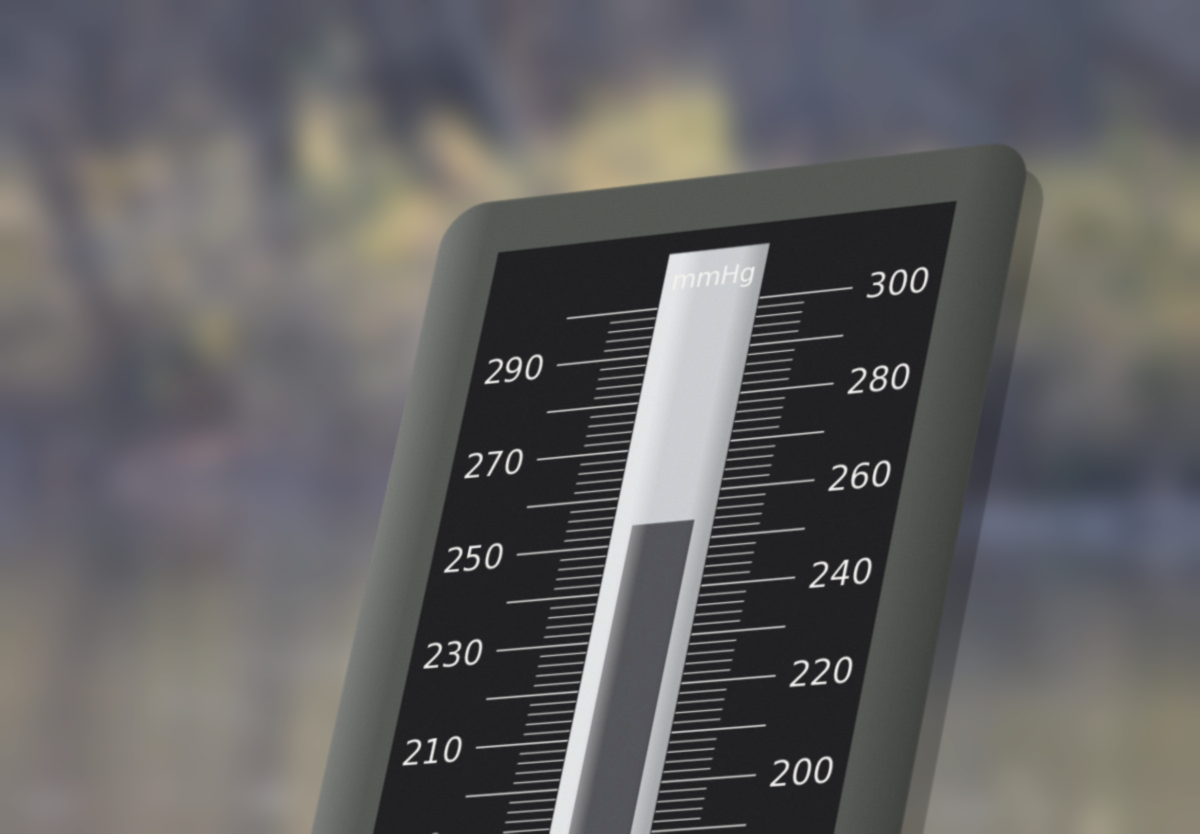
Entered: 254 mmHg
